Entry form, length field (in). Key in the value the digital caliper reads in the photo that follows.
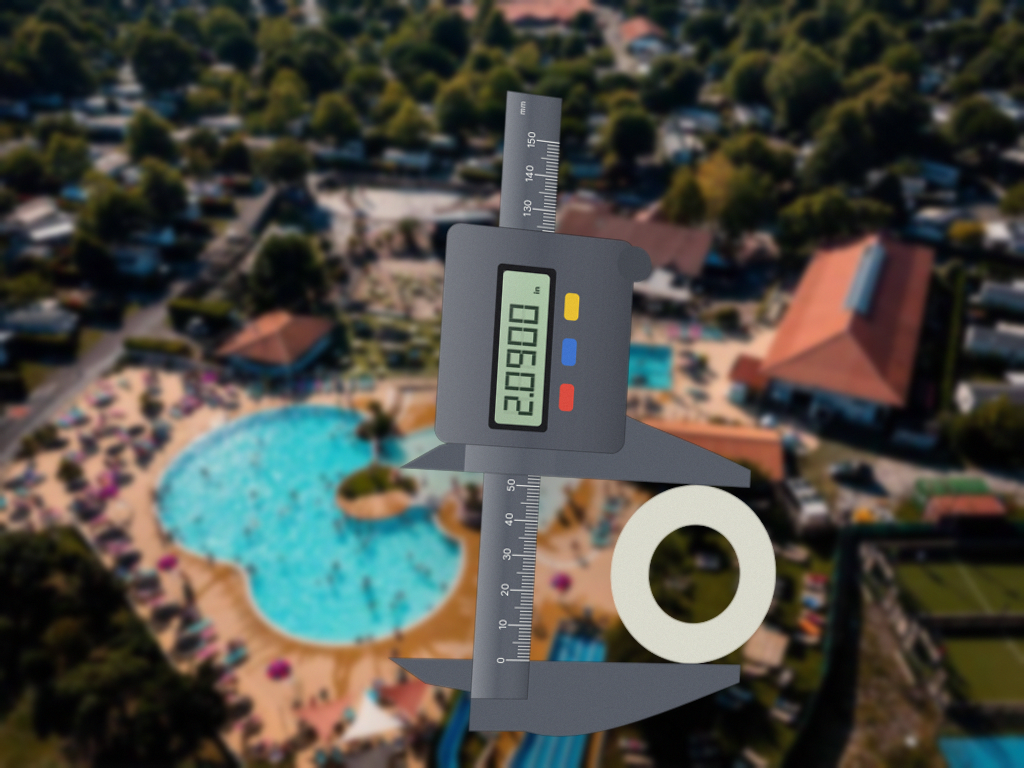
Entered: 2.0900 in
